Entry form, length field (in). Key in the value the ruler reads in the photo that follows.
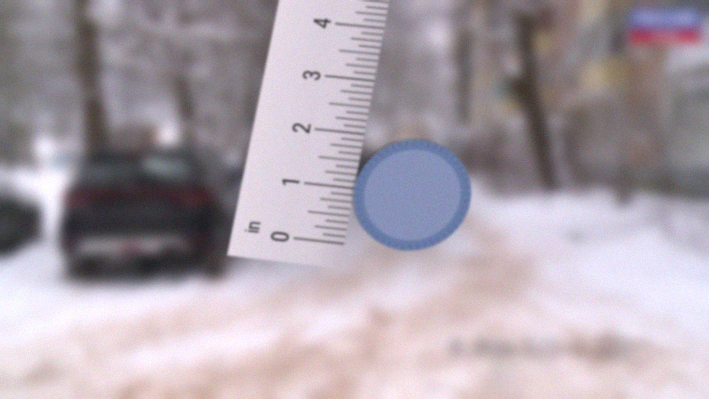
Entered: 2 in
